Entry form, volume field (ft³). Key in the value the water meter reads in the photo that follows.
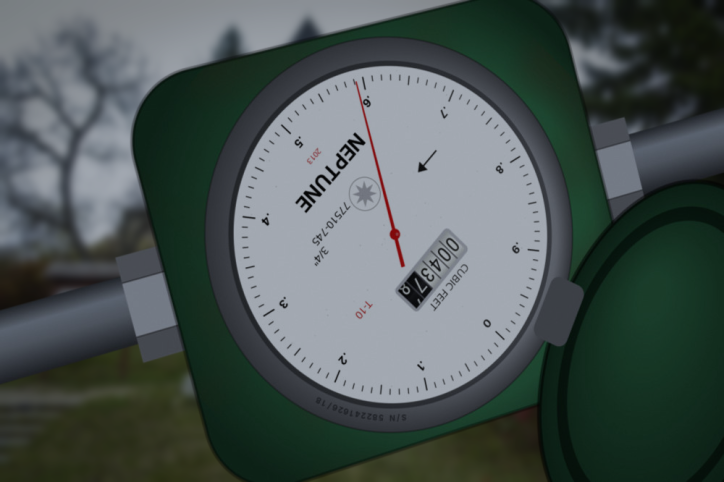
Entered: 4377.59 ft³
